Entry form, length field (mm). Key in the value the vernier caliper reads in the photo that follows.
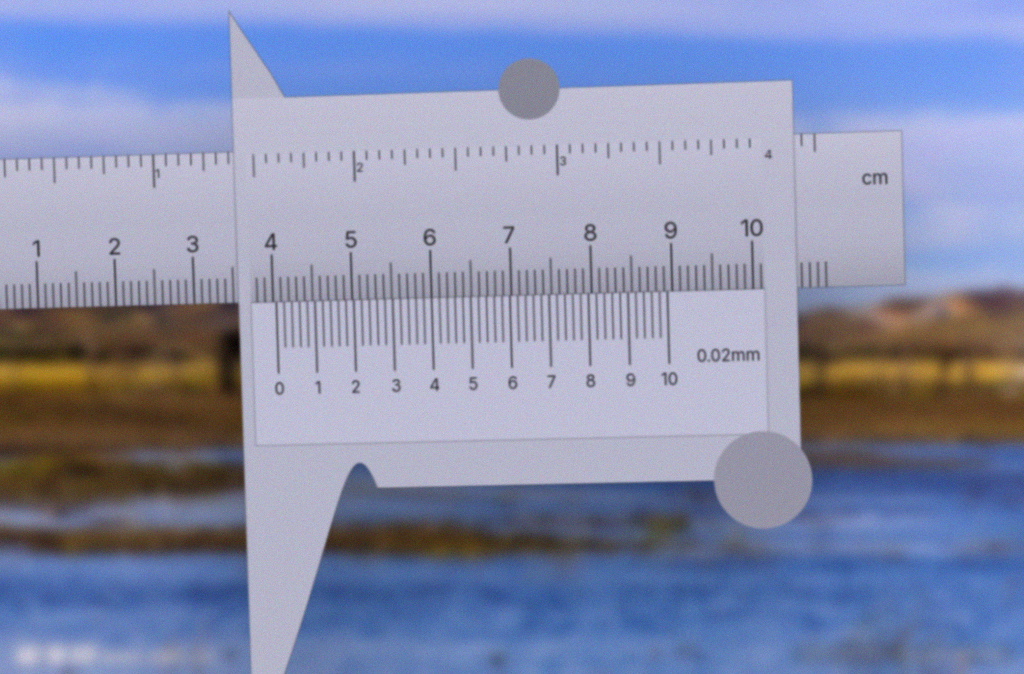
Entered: 40.4 mm
